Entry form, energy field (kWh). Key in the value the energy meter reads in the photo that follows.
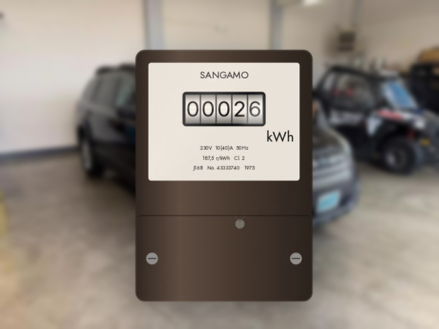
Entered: 26 kWh
